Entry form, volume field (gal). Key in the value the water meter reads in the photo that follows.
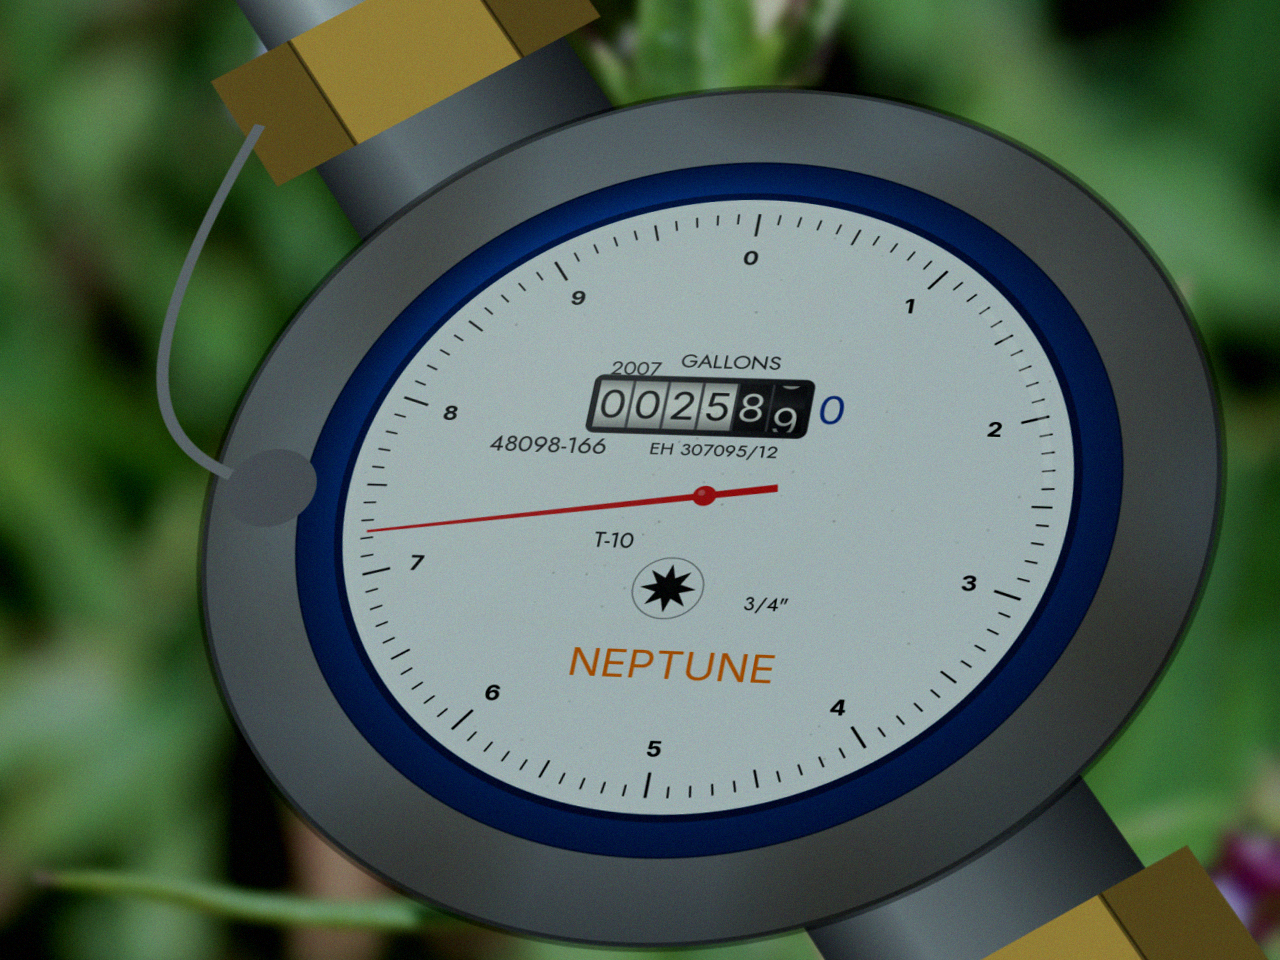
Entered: 25887.2 gal
